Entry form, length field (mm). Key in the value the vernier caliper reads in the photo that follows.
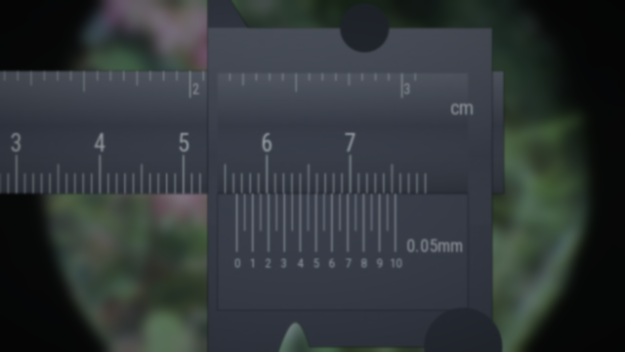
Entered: 56.4 mm
